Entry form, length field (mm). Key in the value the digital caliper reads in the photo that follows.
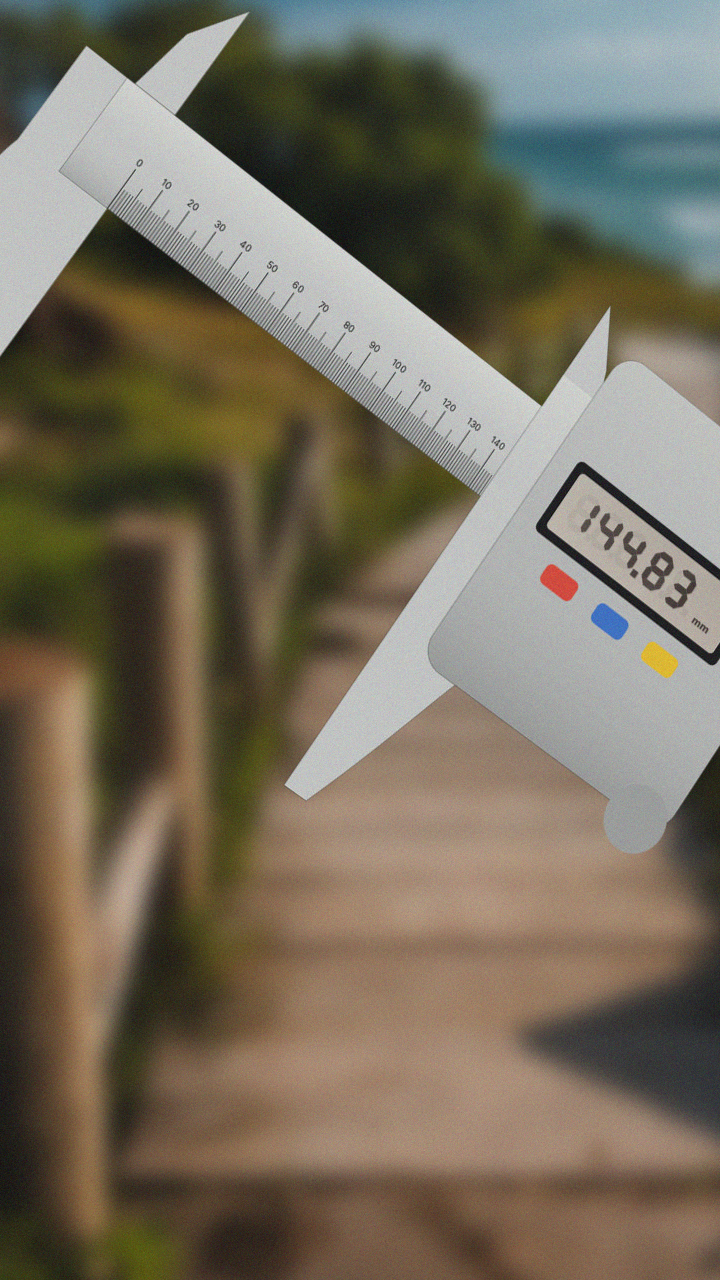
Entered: 144.83 mm
